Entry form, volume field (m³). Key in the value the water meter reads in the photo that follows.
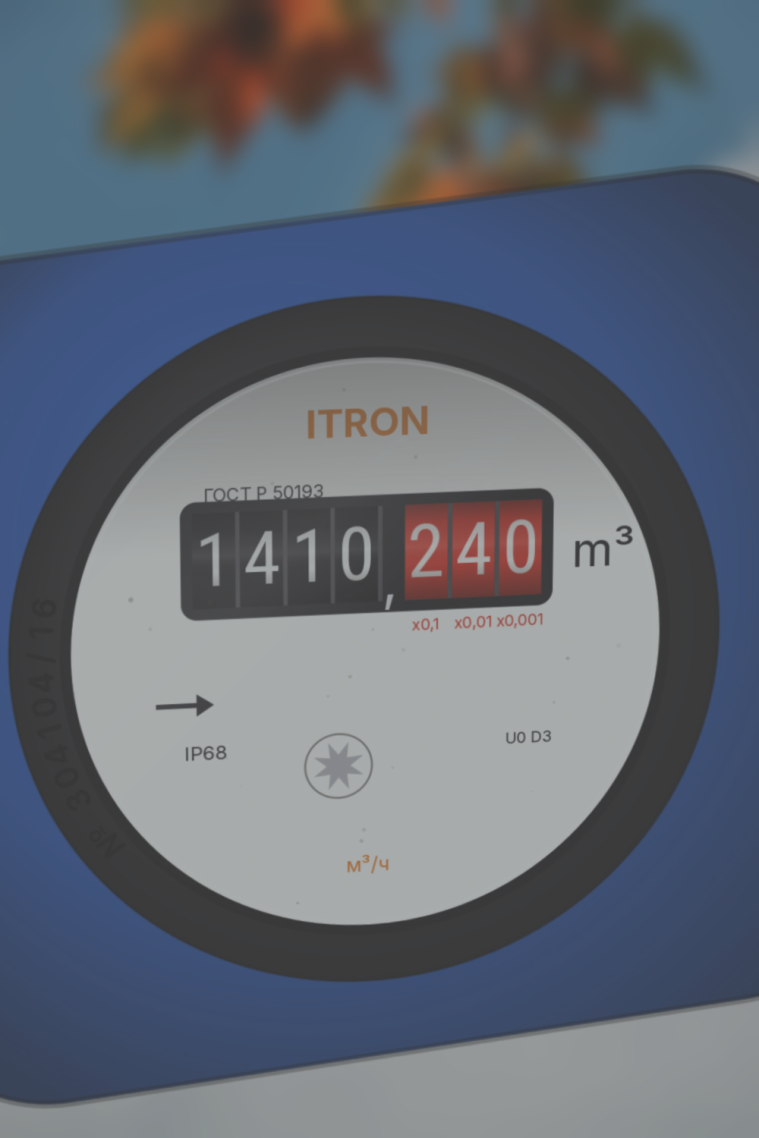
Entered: 1410.240 m³
